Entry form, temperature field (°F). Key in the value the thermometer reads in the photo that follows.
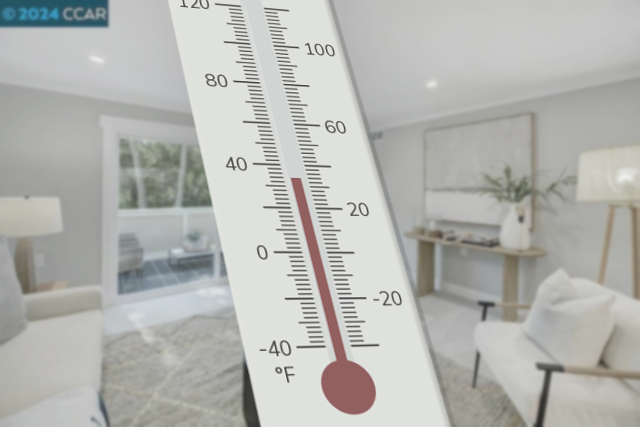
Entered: 34 °F
